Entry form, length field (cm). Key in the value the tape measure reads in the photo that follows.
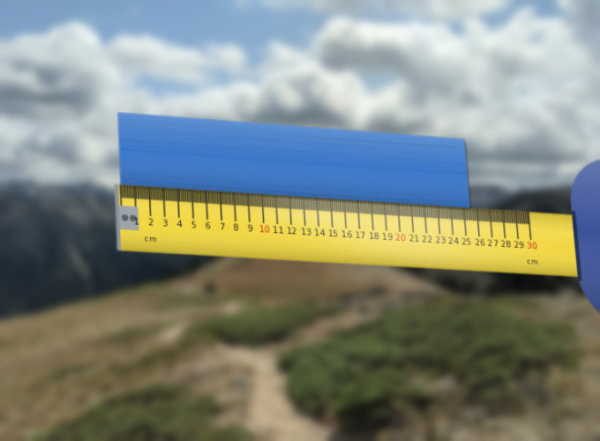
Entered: 25.5 cm
